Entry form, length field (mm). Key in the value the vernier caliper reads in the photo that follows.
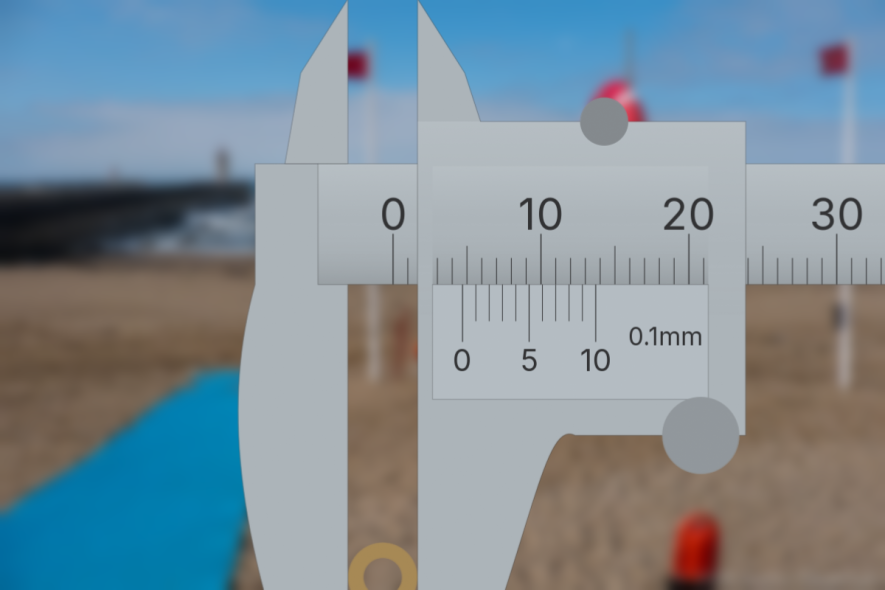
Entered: 4.7 mm
